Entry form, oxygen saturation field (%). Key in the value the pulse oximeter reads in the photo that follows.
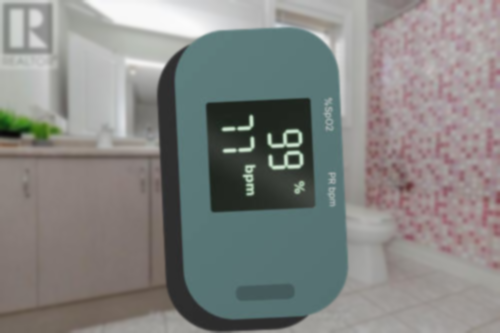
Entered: 99 %
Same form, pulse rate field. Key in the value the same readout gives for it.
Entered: 77 bpm
